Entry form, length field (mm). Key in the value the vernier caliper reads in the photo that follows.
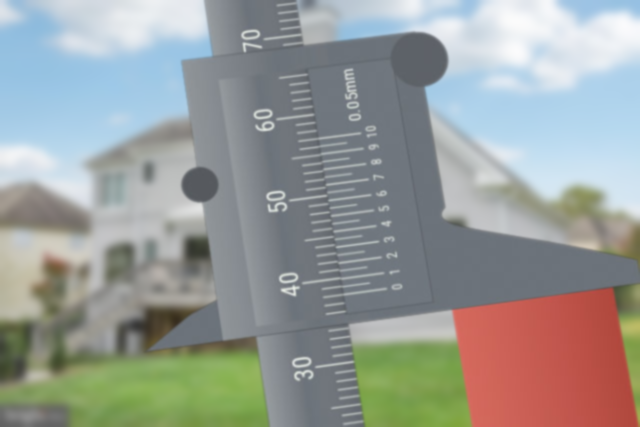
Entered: 38.0 mm
